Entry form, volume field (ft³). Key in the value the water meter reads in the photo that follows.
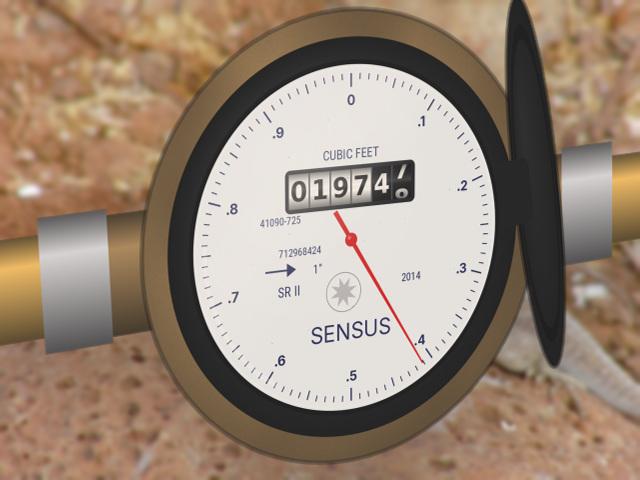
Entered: 19747.41 ft³
